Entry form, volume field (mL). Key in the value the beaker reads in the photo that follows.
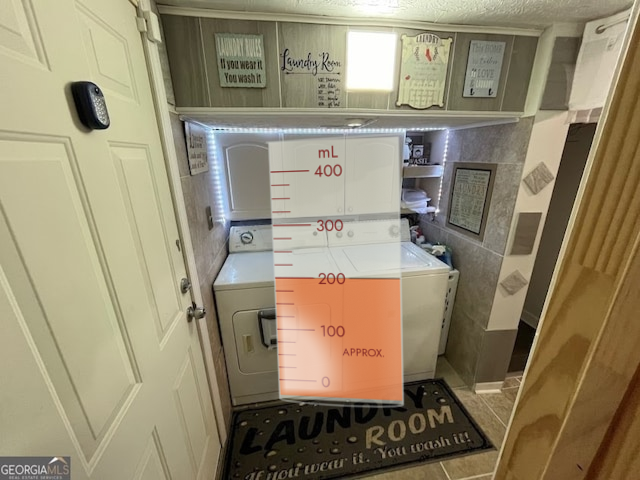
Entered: 200 mL
